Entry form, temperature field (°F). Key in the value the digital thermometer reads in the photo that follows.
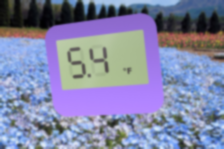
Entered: 5.4 °F
